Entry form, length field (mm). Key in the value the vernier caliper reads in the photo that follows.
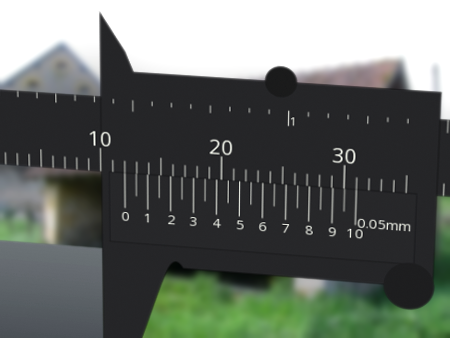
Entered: 12.0 mm
